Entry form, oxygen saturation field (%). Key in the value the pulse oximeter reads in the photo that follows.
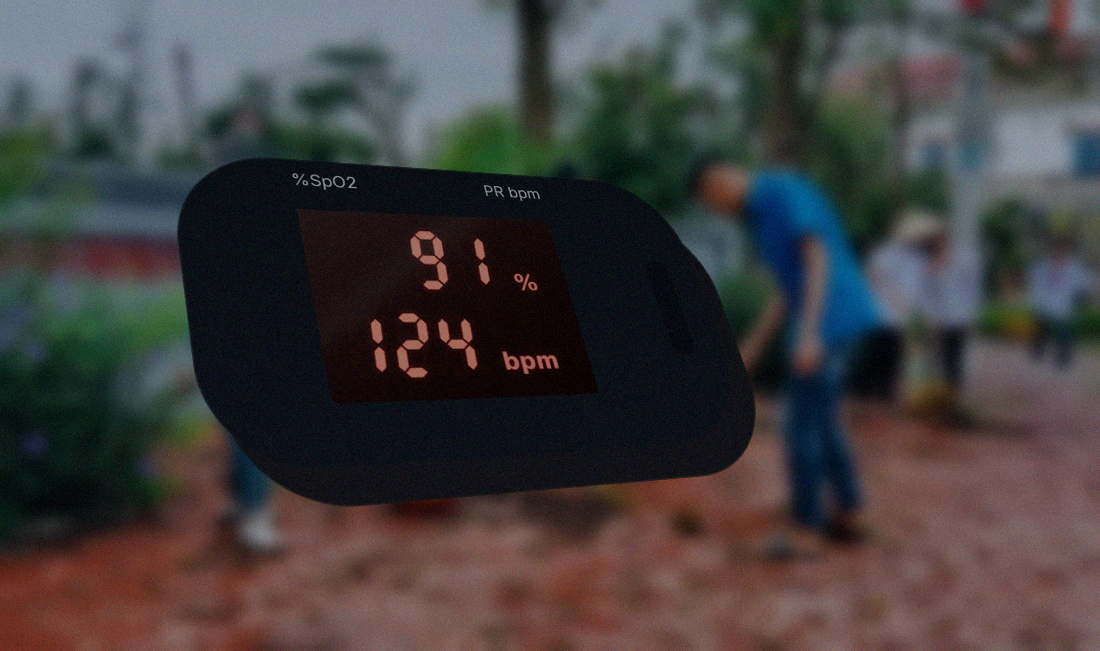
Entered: 91 %
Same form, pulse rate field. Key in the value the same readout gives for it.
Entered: 124 bpm
